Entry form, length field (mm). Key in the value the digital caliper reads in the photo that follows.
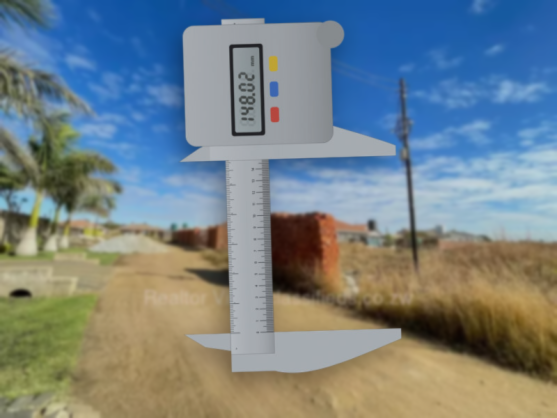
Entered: 148.02 mm
